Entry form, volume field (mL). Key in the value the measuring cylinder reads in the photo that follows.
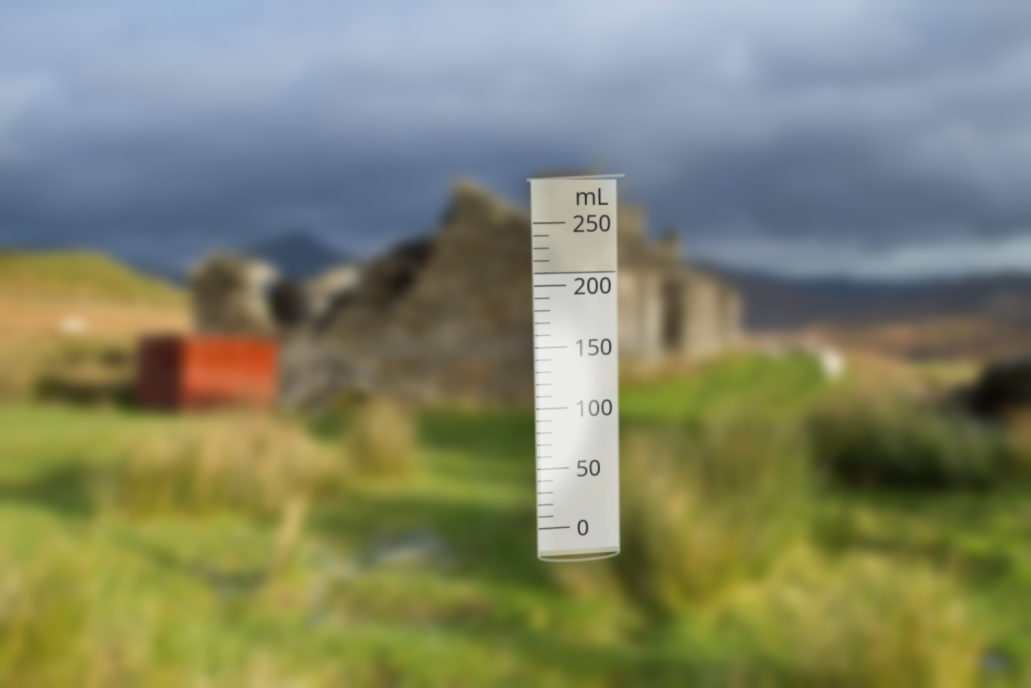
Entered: 210 mL
